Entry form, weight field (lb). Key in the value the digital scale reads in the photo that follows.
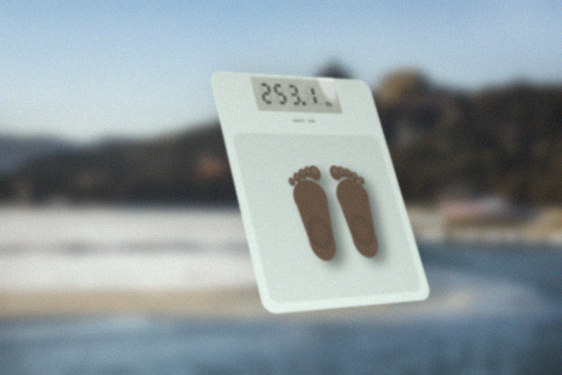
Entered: 253.1 lb
